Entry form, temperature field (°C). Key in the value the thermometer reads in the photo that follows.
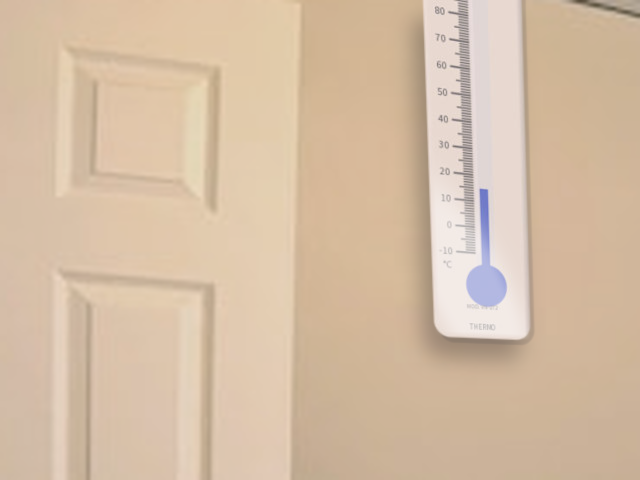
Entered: 15 °C
